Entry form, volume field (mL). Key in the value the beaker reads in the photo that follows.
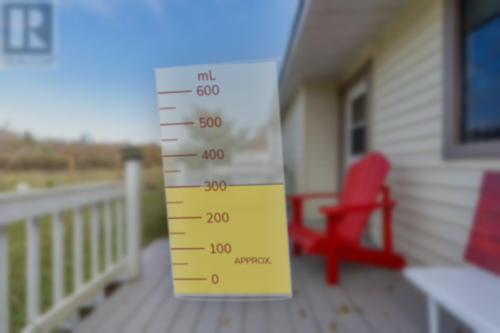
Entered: 300 mL
